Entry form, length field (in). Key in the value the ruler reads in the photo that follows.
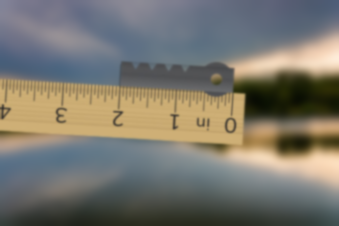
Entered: 2 in
